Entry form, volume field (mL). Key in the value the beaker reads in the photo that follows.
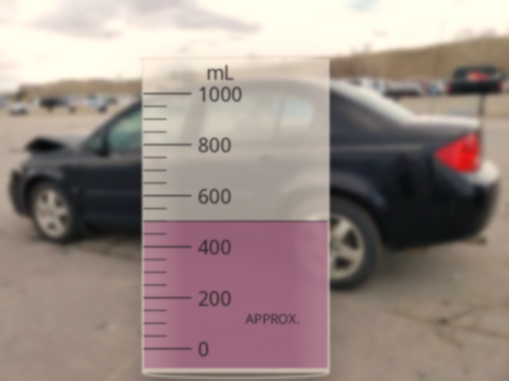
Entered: 500 mL
